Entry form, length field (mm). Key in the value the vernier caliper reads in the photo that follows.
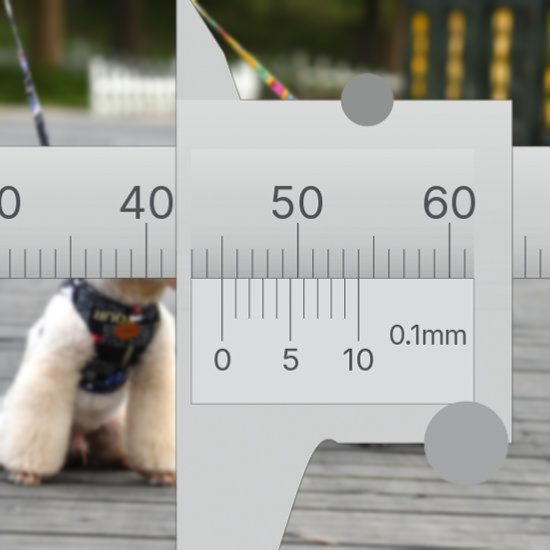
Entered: 45.0 mm
